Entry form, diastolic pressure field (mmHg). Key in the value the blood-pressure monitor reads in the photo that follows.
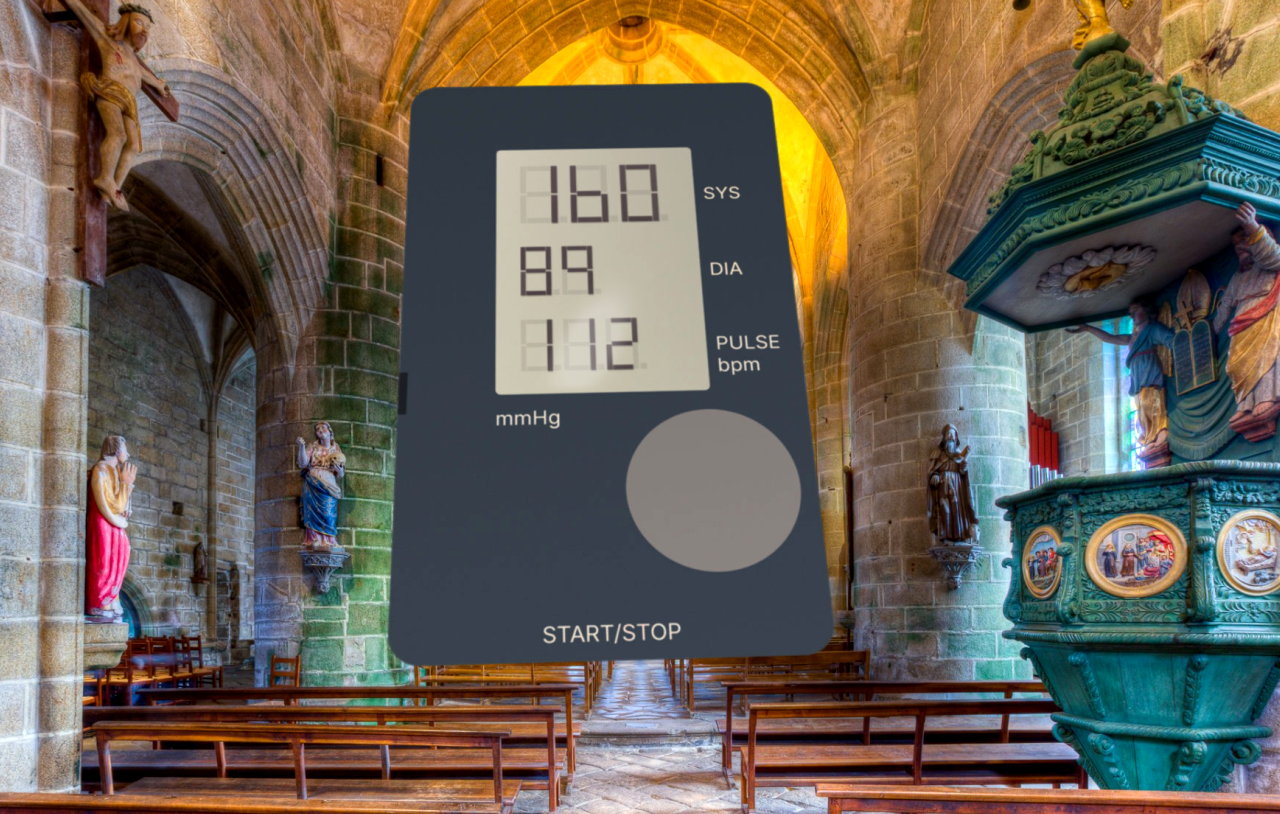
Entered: 89 mmHg
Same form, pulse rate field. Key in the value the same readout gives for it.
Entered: 112 bpm
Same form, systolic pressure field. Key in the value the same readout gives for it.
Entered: 160 mmHg
